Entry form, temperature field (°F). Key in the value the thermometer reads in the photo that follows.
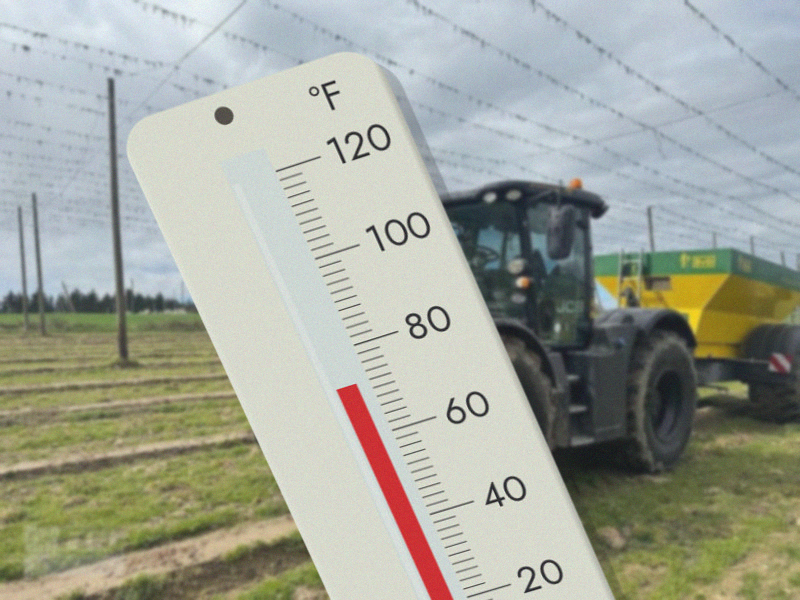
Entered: 72 °F
